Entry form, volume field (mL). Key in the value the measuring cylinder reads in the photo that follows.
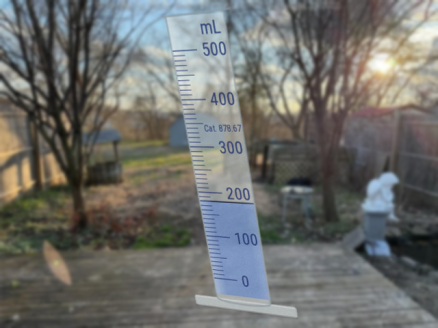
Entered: 180 mL
